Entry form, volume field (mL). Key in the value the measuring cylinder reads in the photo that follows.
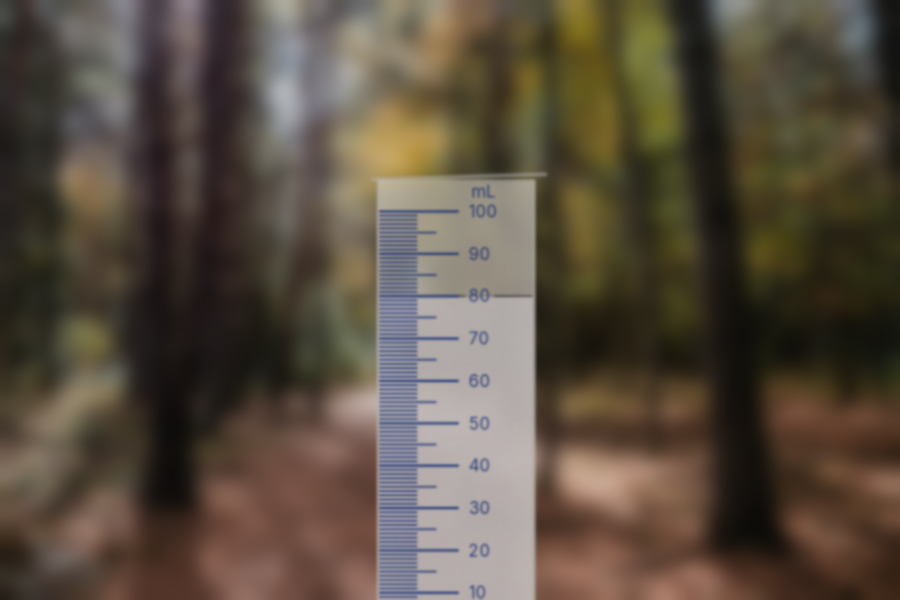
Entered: 80 mL
